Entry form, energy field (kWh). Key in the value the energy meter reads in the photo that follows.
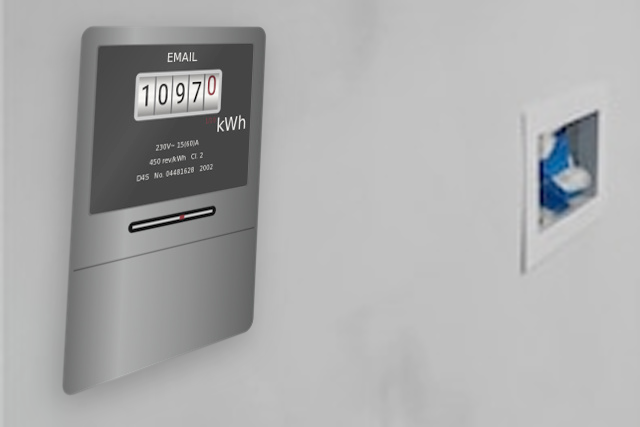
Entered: 1097.0 kWh
